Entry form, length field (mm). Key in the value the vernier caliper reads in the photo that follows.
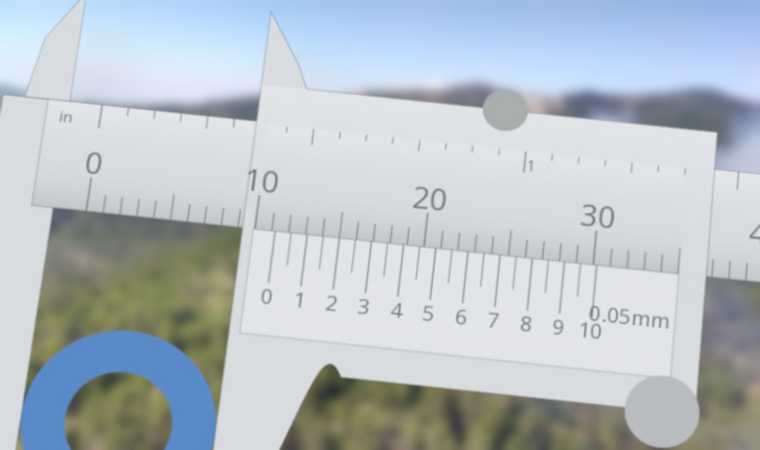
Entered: 11.2 mm
